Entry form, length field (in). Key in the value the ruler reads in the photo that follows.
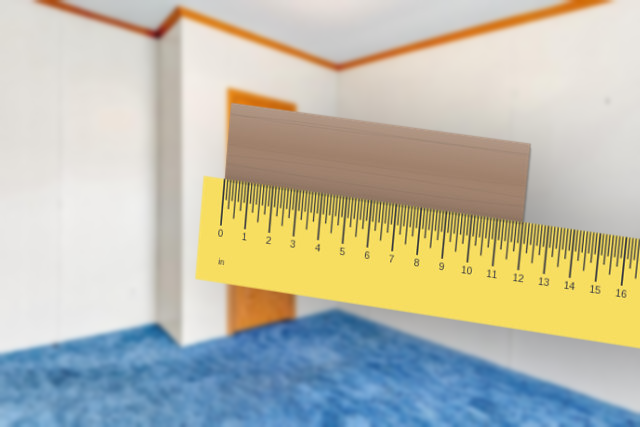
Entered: 12 in
